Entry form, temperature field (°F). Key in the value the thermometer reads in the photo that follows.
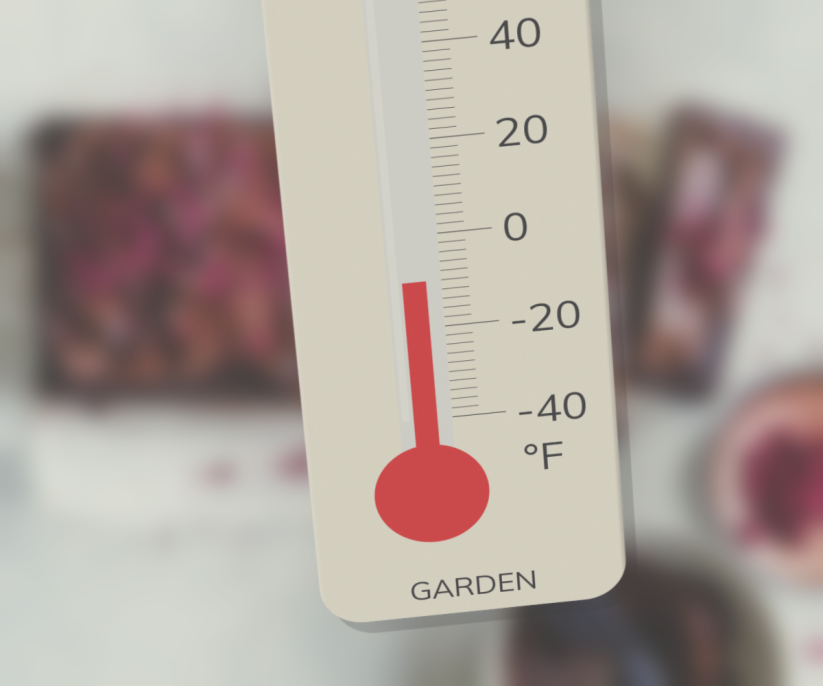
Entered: -10 °F
